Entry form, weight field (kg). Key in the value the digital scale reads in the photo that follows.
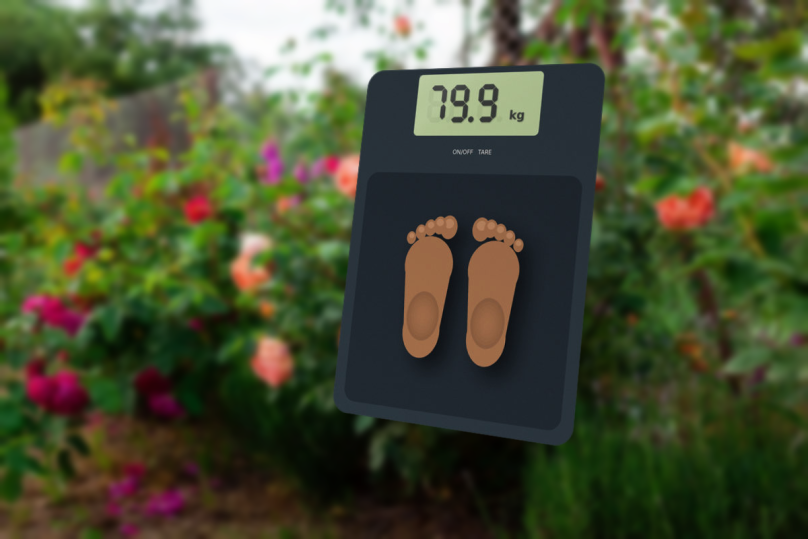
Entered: 79.9 kg
